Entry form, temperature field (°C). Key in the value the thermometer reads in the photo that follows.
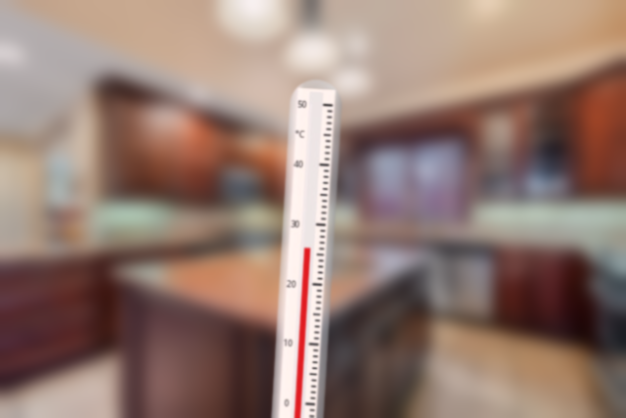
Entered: 26 °C
